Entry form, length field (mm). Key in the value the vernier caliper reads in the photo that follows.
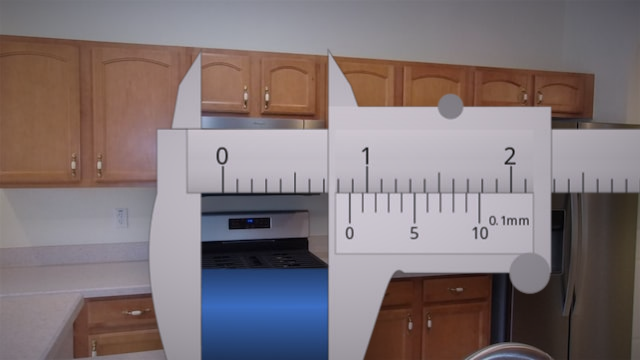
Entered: 8.8 mm
